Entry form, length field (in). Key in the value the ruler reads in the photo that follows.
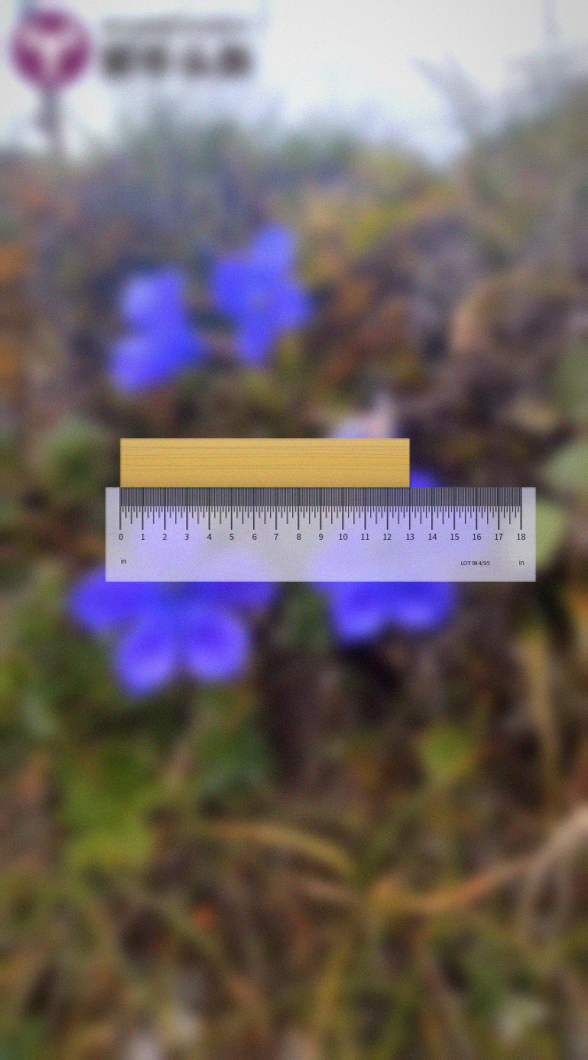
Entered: 13 in
